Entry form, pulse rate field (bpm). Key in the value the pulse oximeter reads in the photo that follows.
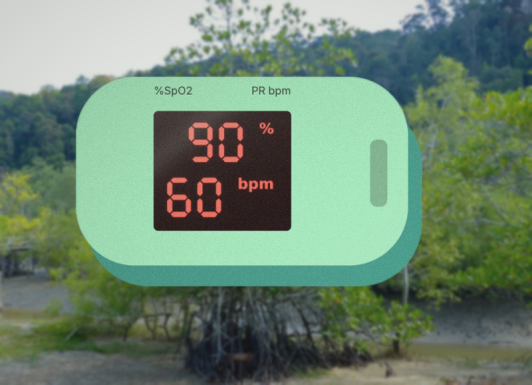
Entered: 60 bpm
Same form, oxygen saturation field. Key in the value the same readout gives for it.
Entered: 90 %
